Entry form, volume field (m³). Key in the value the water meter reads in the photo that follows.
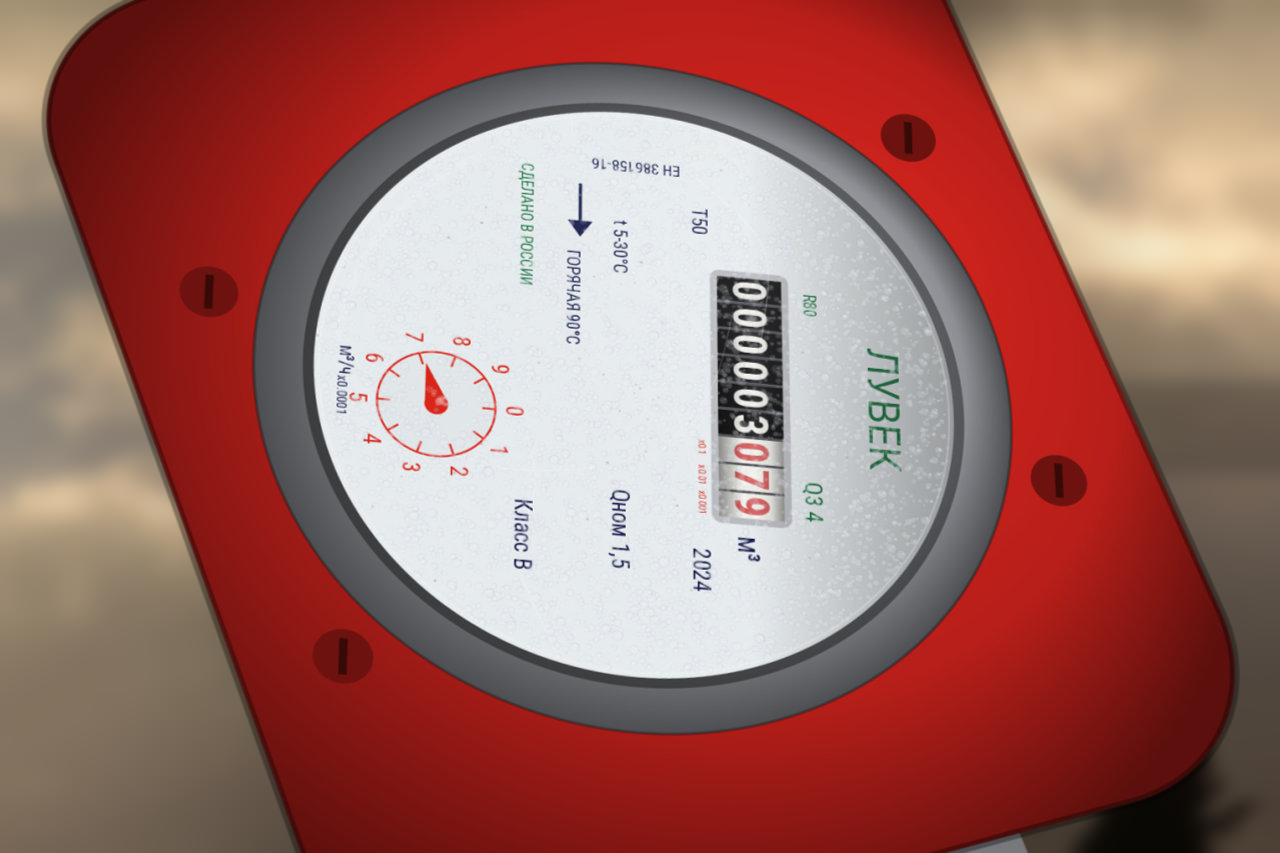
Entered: 3.0797 m³
